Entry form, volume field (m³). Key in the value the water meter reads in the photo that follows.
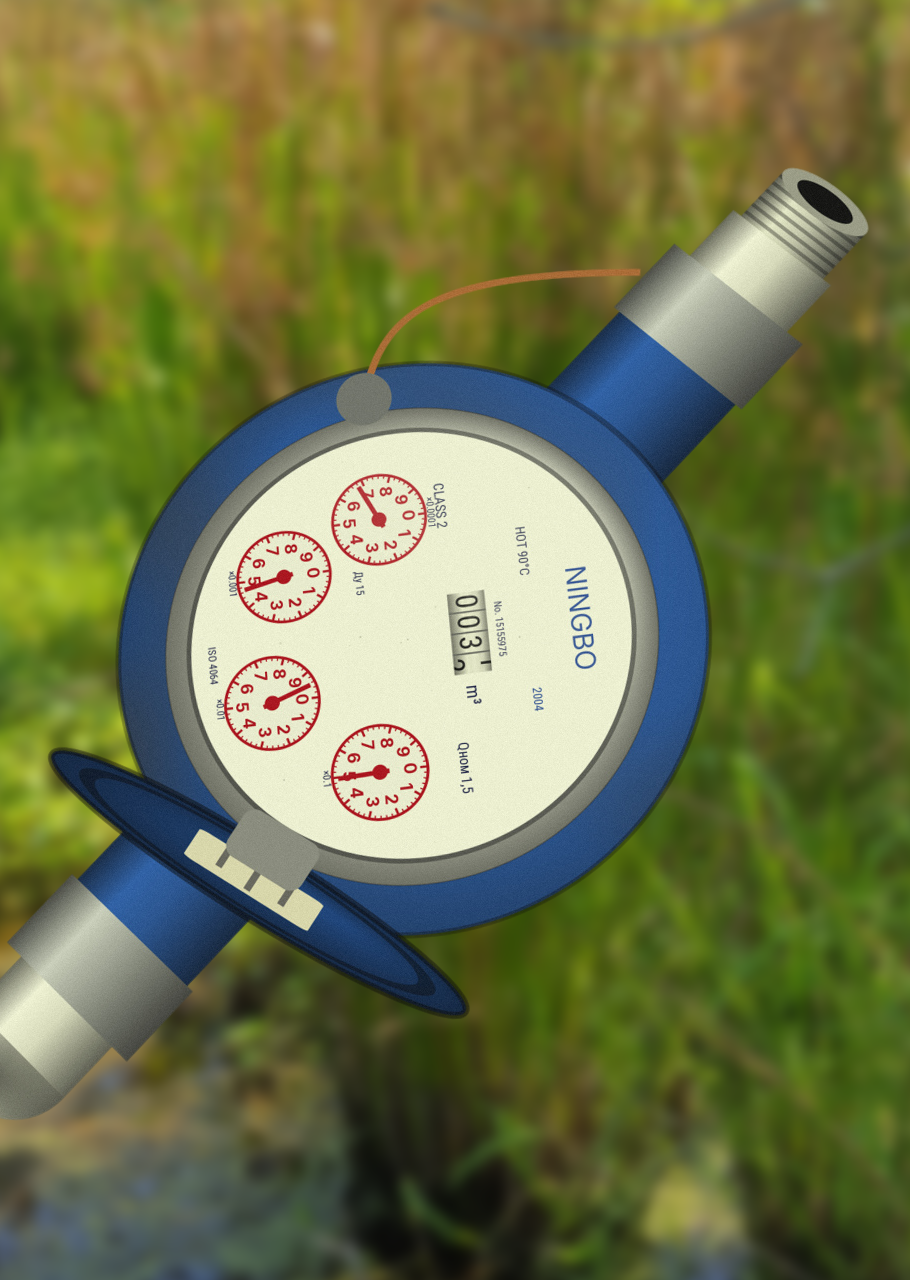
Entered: 31.4946 m³
